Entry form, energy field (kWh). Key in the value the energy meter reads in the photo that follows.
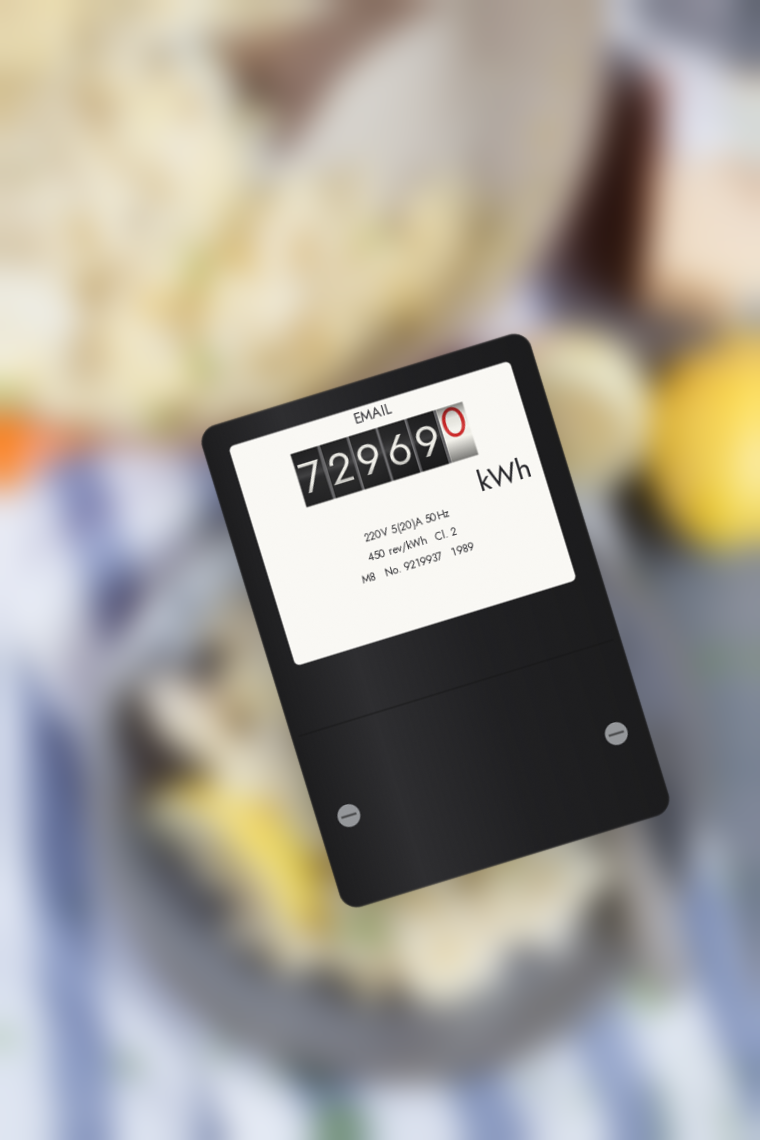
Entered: 72969.0 kWh
